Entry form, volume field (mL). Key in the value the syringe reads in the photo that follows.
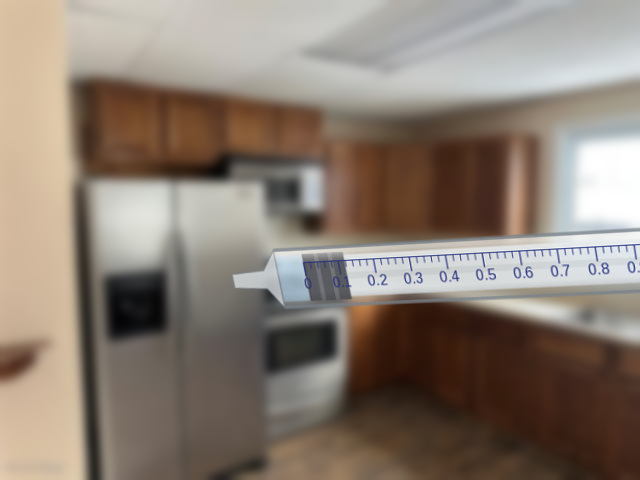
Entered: 0 mL
